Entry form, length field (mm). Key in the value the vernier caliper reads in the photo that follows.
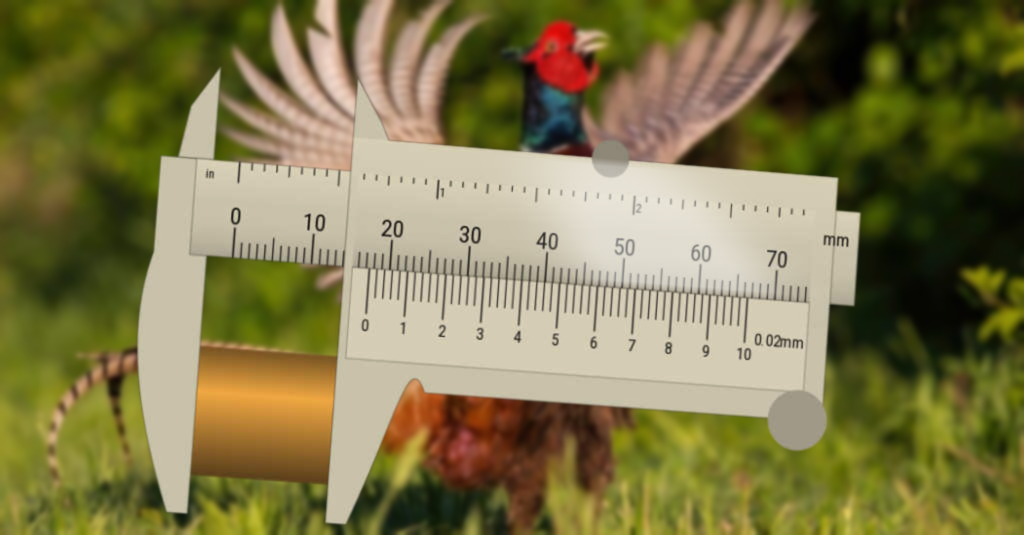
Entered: 17.4 mm
